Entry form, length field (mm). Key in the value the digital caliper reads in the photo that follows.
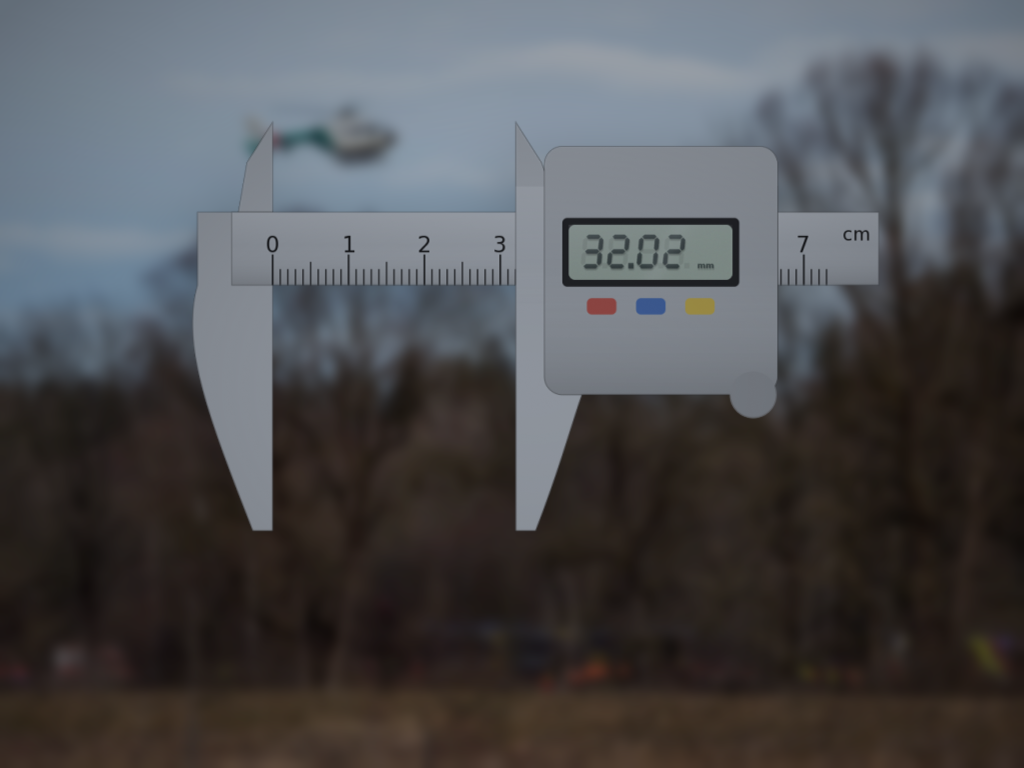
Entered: 32.02 mm
